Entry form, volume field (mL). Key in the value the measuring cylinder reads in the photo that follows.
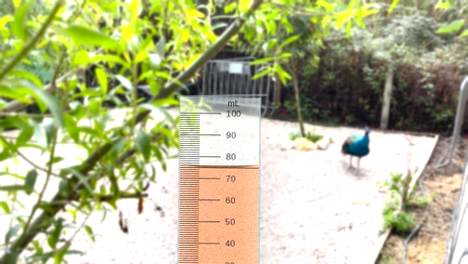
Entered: 75 mL
